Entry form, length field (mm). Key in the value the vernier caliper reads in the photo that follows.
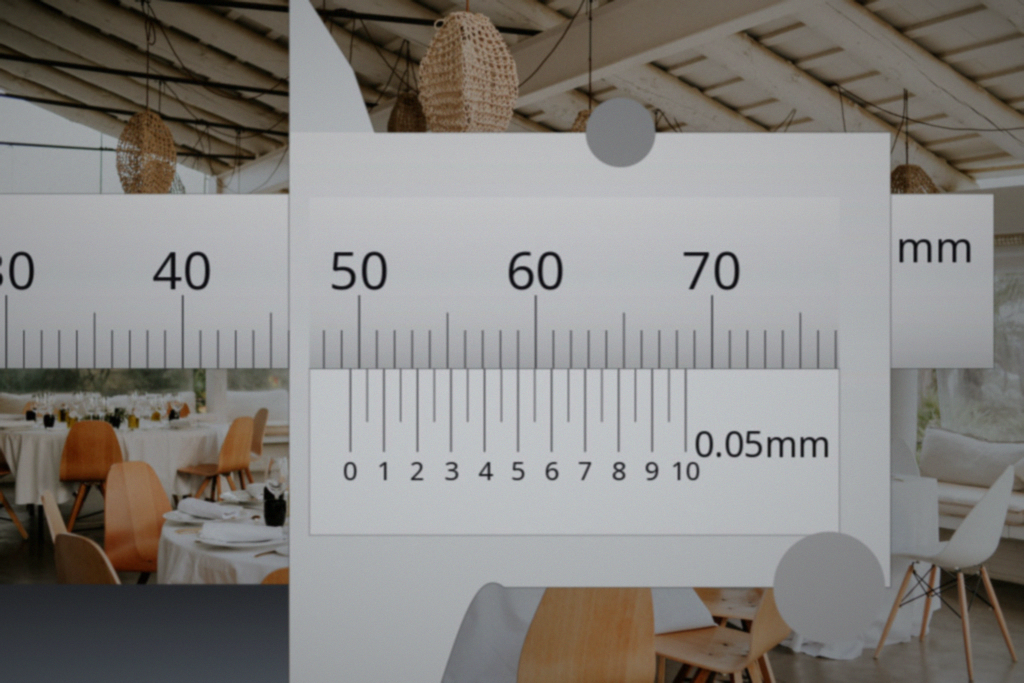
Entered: 49.5 mm
